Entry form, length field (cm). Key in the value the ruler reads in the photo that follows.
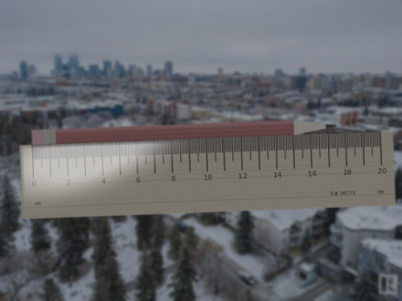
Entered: 17.5 cm
